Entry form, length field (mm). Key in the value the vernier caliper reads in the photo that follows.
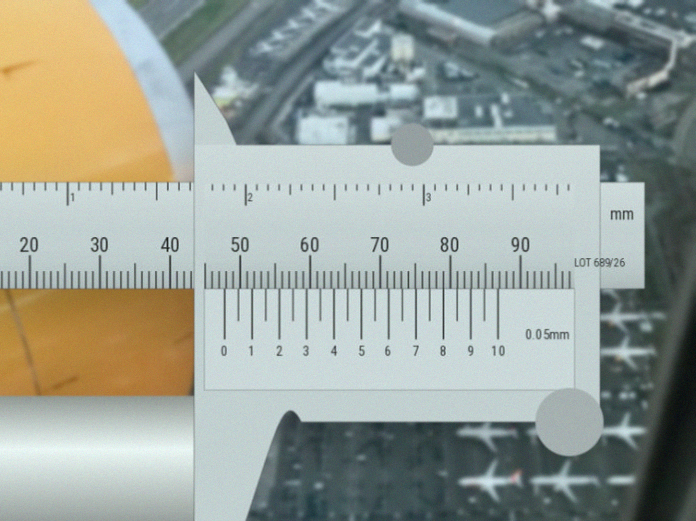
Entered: 47.8 mm
